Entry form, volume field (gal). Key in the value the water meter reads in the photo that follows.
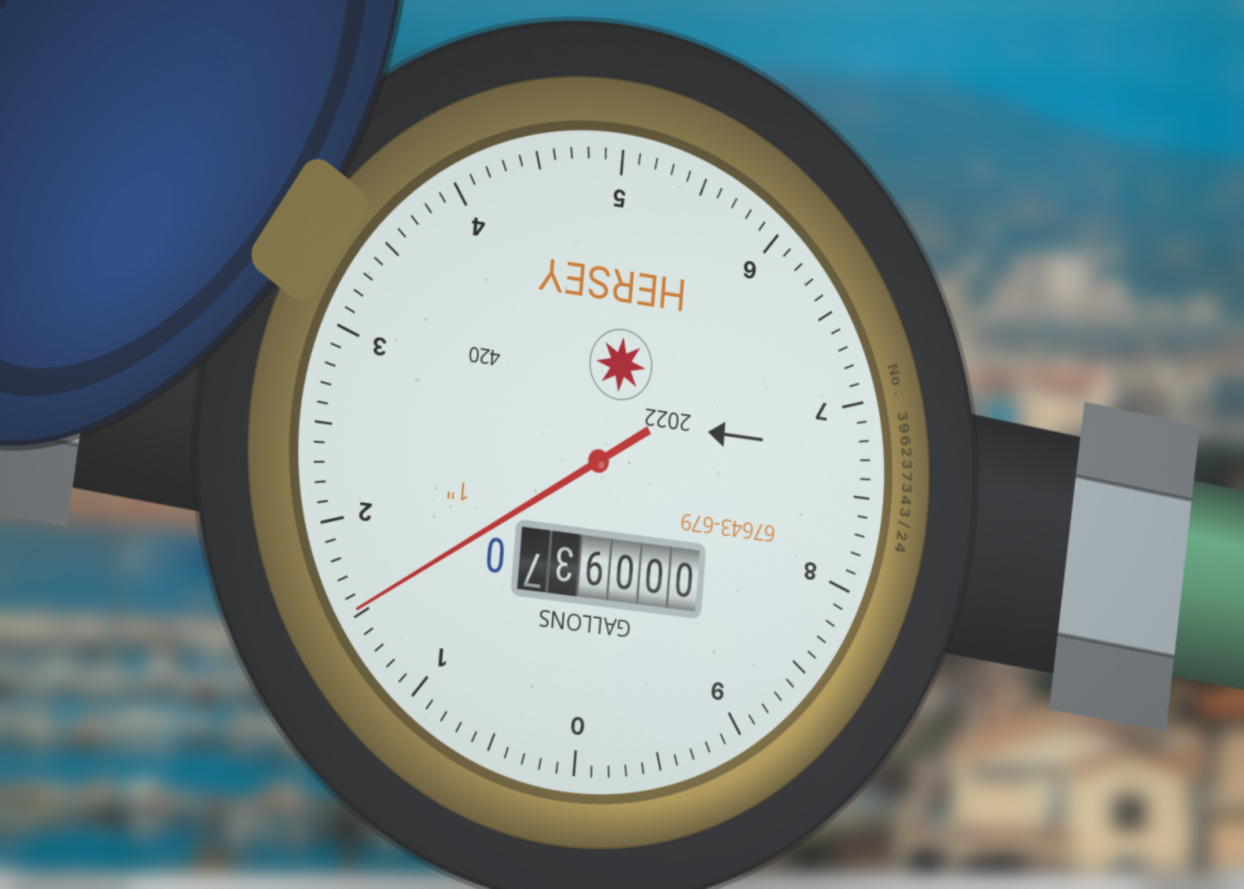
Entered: 9371.5 gal
